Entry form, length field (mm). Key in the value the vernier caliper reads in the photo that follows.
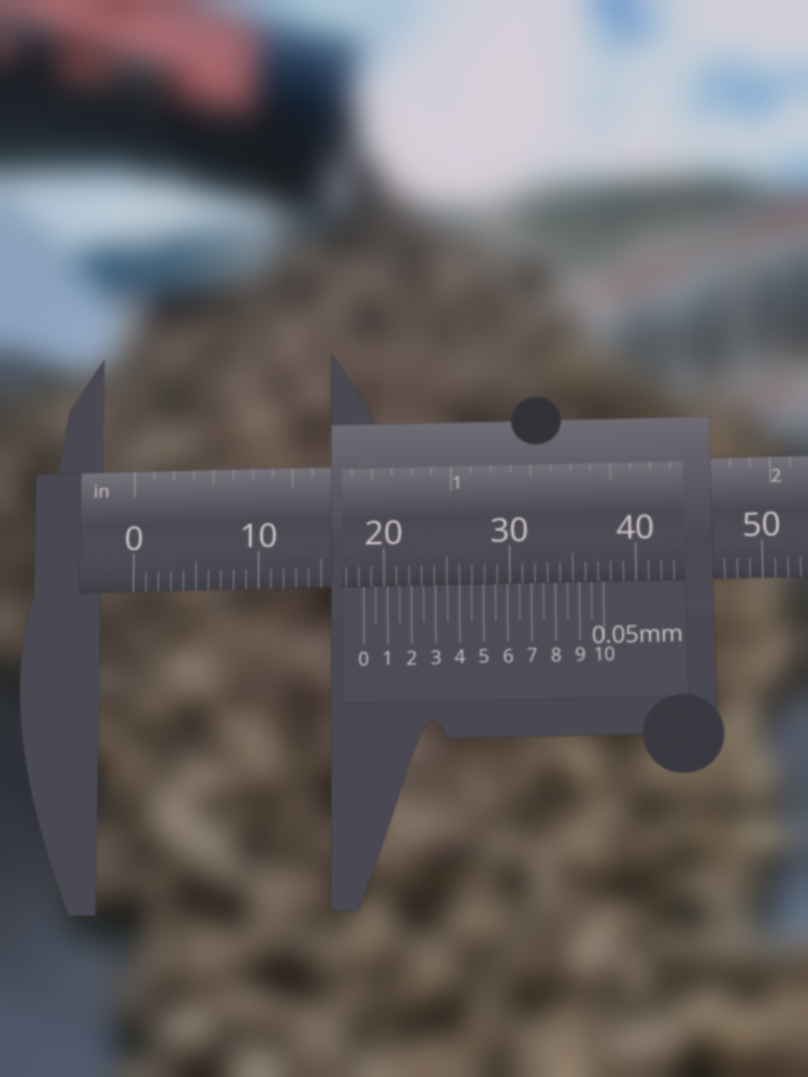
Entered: 18.4 mm
